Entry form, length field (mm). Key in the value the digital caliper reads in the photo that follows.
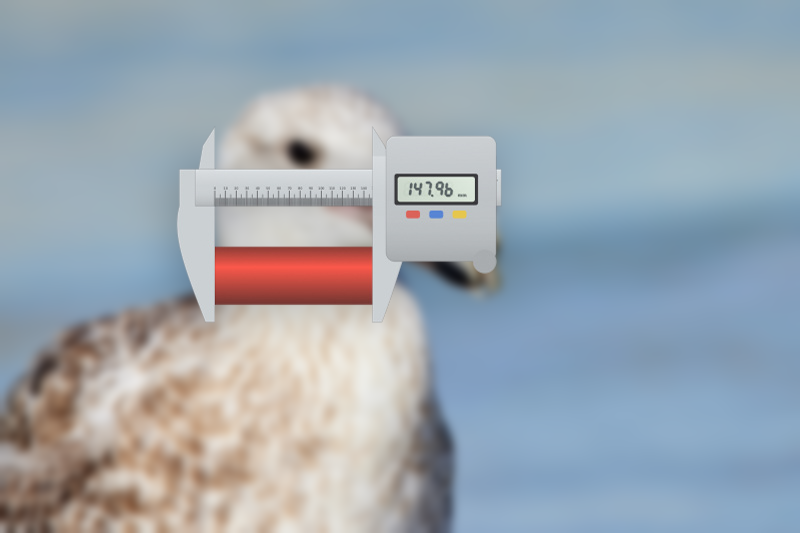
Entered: 147.96 mm
